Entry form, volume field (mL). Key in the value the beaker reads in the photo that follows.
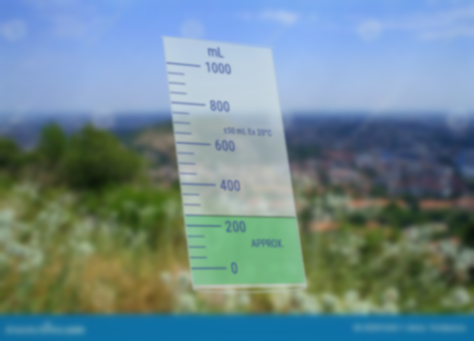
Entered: 250 mL
